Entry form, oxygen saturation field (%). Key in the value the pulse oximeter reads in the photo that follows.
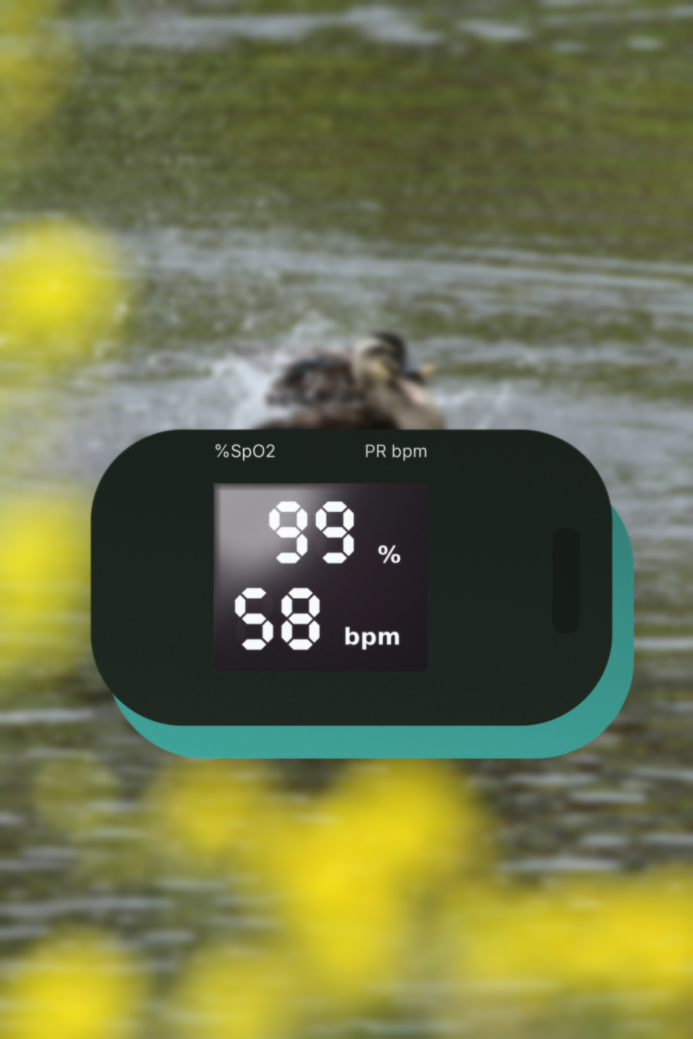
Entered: 99 %
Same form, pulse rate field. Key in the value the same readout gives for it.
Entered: 58 bpm
